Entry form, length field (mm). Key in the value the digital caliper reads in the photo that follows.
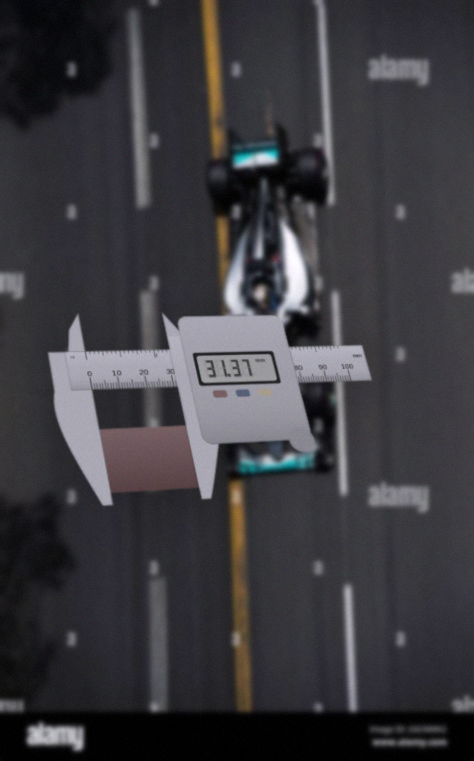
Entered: 31.37 mm
